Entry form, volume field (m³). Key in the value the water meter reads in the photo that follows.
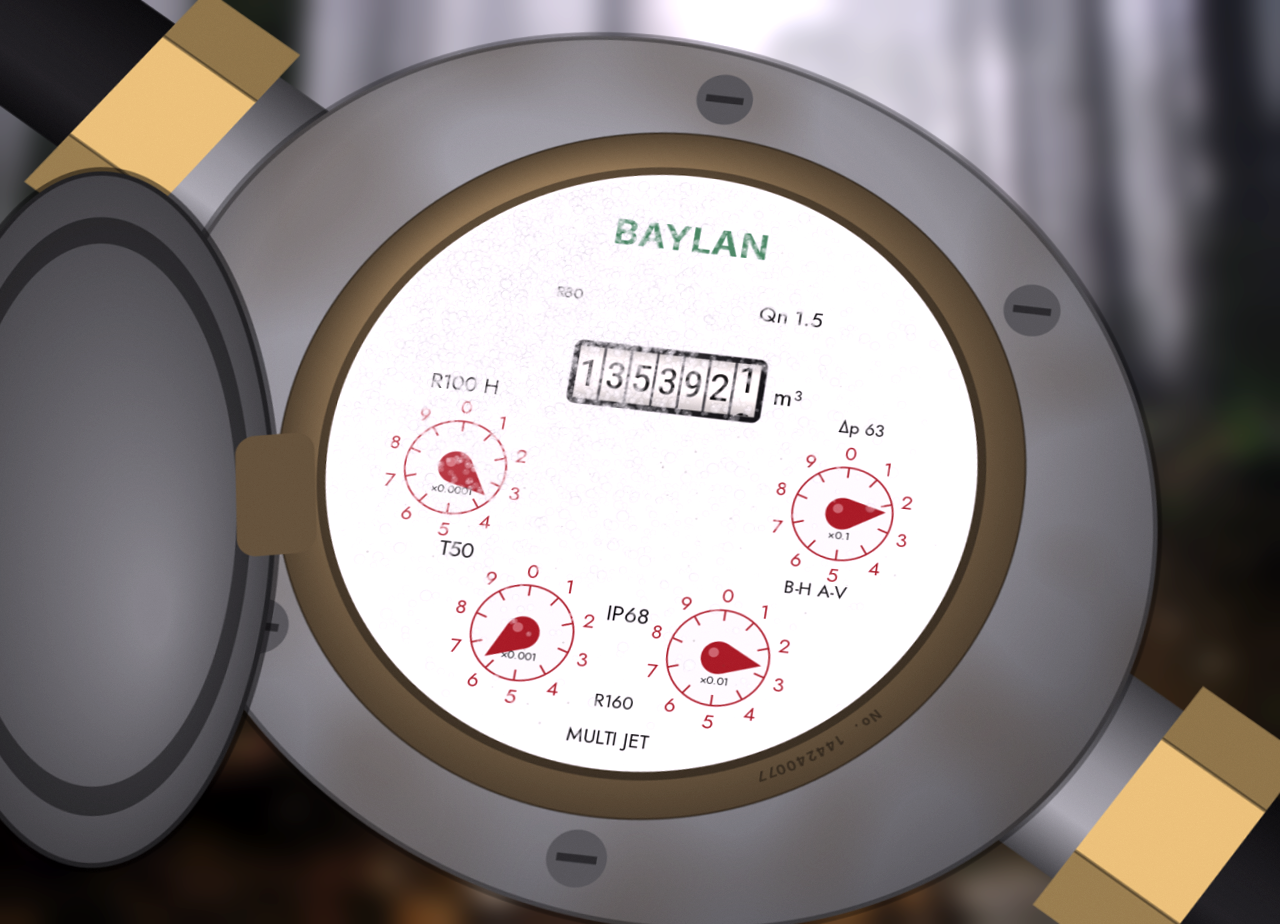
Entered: 1353921.2263 m³
